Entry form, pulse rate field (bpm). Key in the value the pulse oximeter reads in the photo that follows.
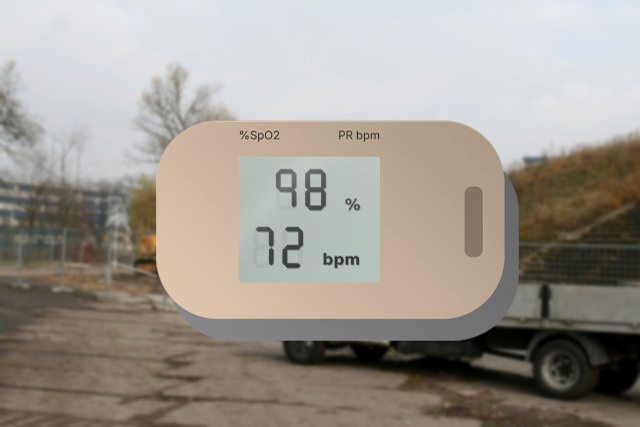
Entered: 72 bpm
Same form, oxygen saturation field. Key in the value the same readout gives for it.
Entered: 98 %
